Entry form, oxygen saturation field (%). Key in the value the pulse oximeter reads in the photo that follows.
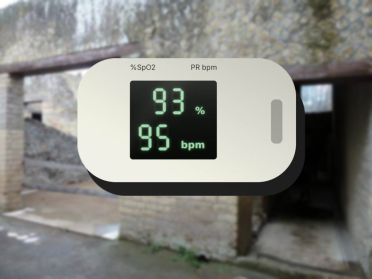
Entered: 93 %
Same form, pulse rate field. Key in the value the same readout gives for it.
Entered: 95 bpm
